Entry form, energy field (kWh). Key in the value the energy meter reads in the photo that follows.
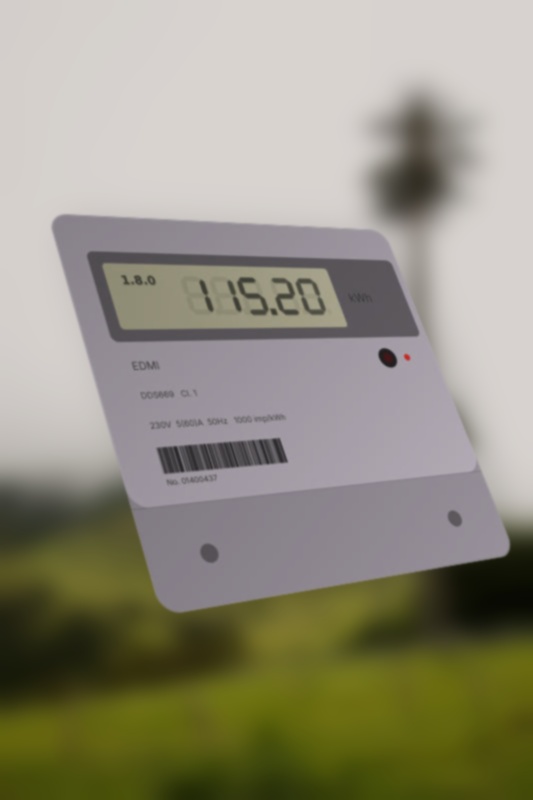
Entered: 115.20 kWh
